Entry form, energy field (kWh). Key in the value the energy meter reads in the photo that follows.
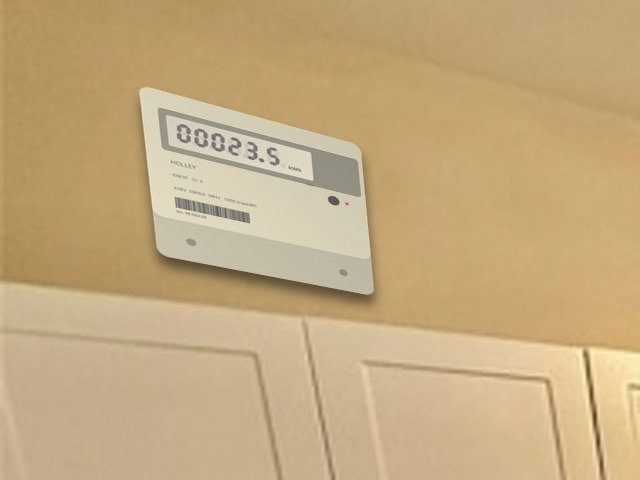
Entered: 23.5 kWh
